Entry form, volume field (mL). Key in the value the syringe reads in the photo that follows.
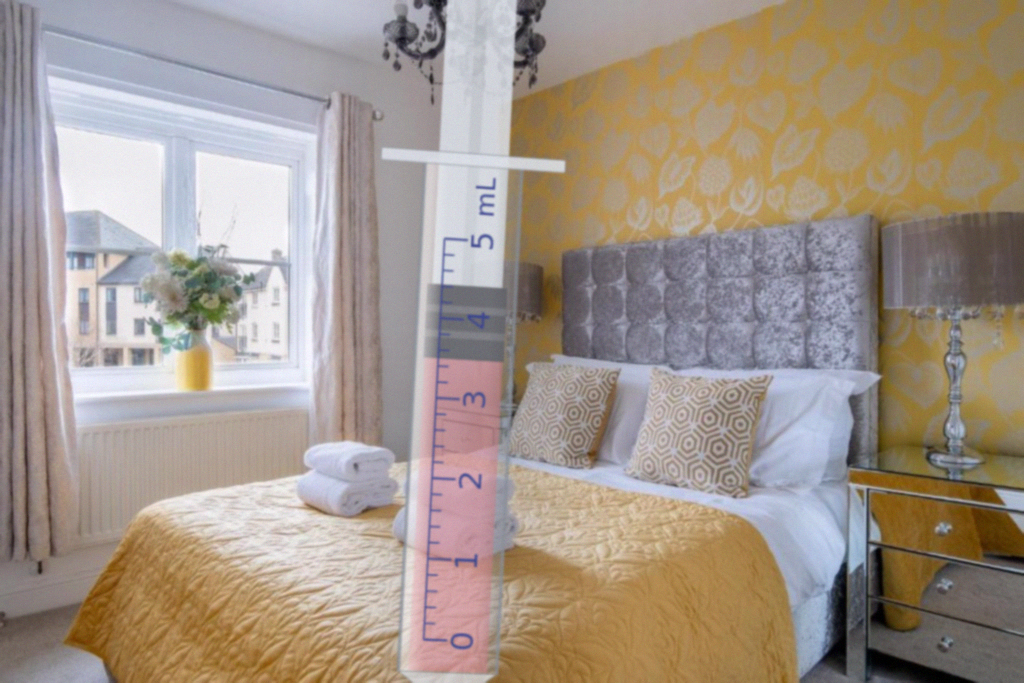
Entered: 3.5 mL
